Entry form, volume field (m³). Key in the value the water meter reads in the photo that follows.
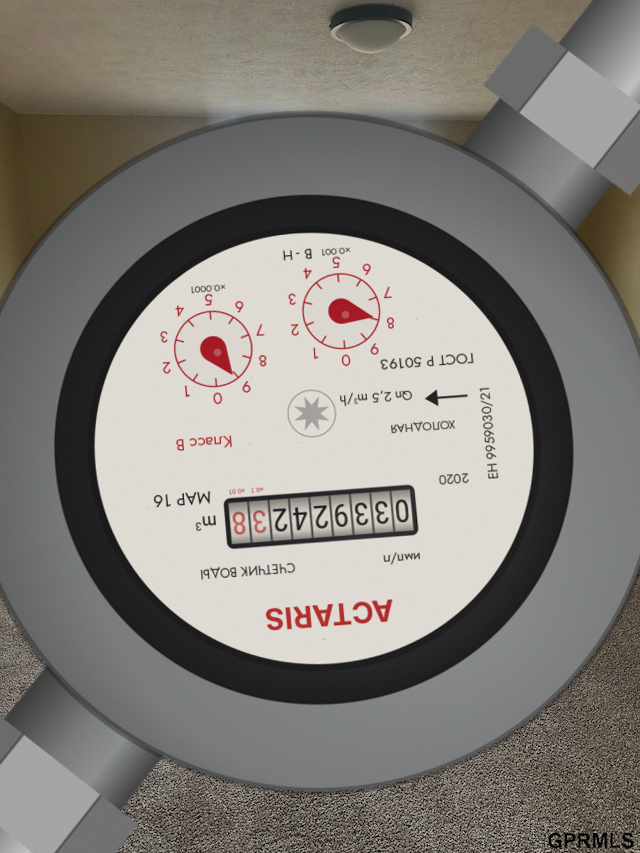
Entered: 339242.3879 m³
